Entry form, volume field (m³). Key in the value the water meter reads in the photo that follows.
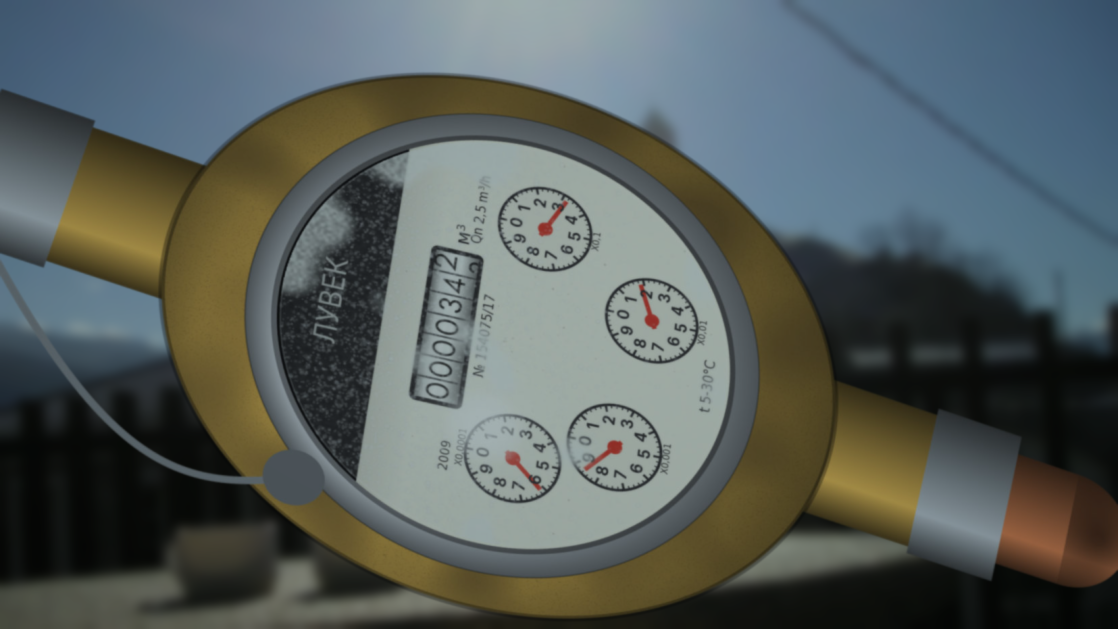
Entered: 342.3186 m³
